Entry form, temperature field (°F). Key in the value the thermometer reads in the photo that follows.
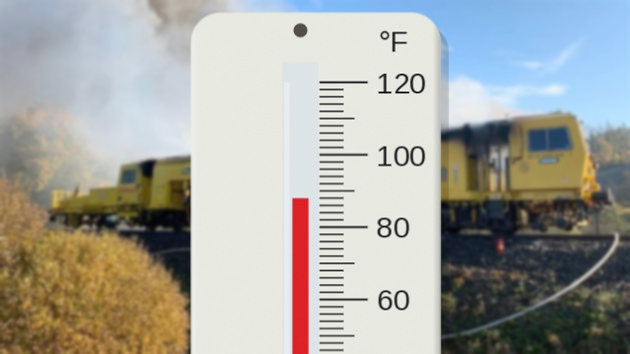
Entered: 88 °F
